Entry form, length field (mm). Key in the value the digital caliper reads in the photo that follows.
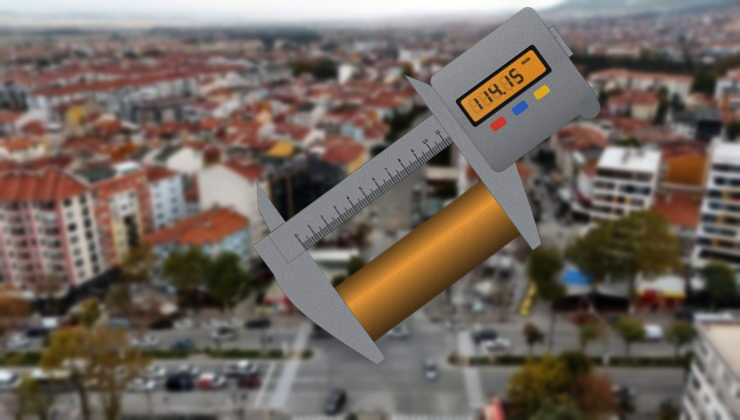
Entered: 114.15 mm
